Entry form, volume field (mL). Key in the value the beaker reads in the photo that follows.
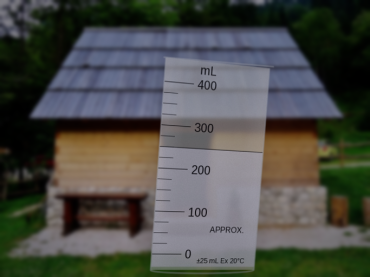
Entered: 250 mL
